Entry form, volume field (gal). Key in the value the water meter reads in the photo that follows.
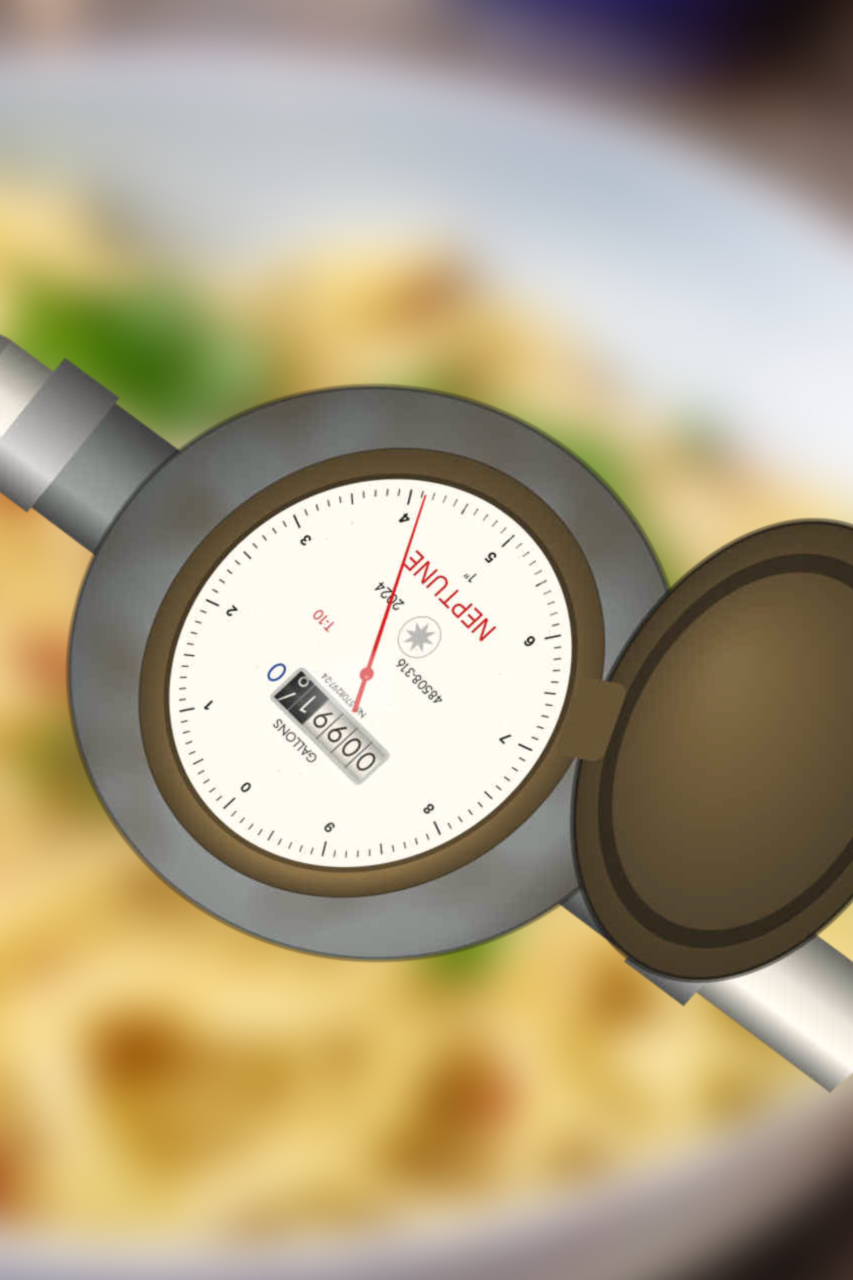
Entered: 99174.1 gal
